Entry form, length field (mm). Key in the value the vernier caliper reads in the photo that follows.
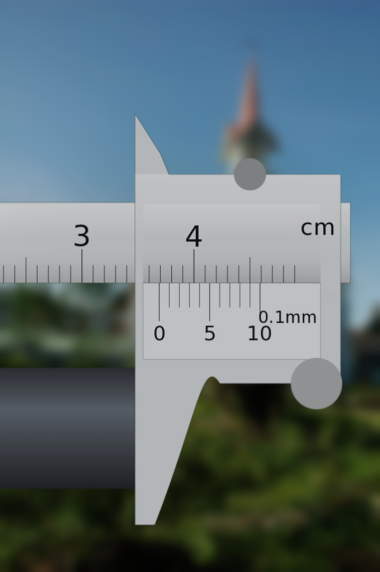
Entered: 36.9 mm
